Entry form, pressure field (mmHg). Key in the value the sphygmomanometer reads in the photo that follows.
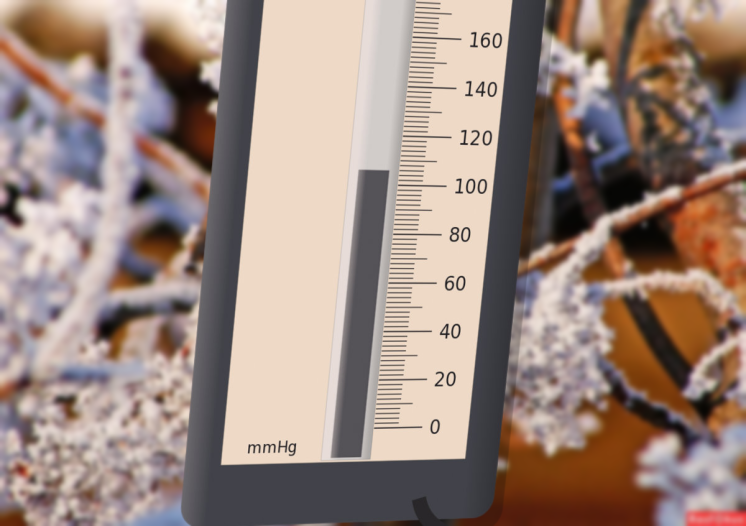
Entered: 106 mmHg
